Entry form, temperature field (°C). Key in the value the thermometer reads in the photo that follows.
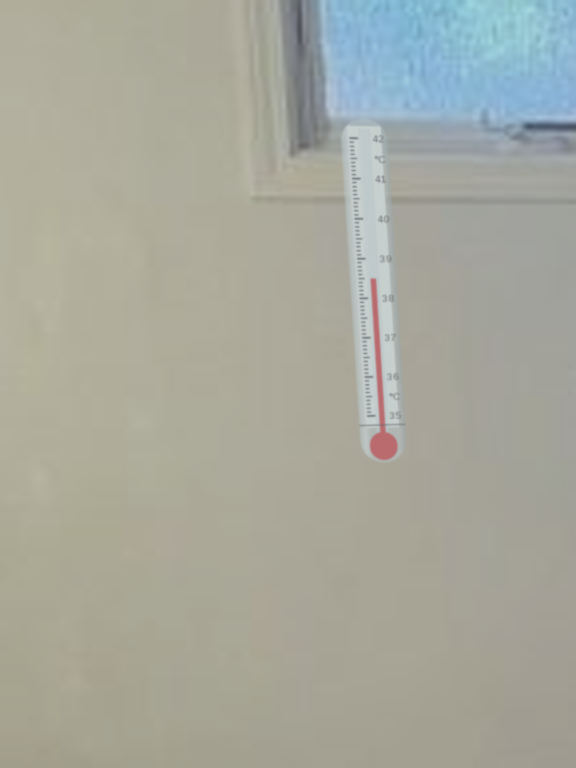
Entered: 38.5 °C
